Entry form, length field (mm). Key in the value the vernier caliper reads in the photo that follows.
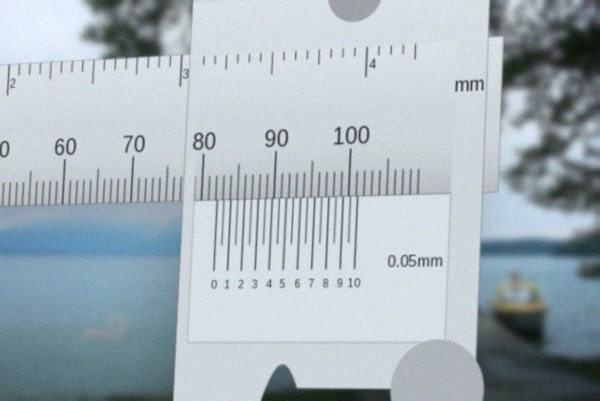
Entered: 82.2 mm
